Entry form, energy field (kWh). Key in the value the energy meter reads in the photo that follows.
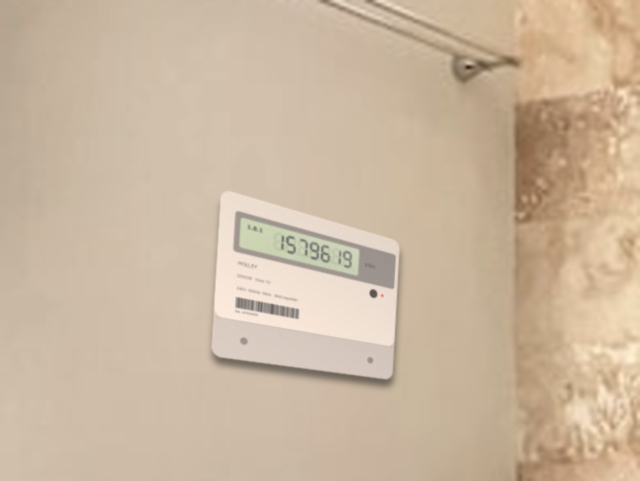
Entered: 1579619 kWh
